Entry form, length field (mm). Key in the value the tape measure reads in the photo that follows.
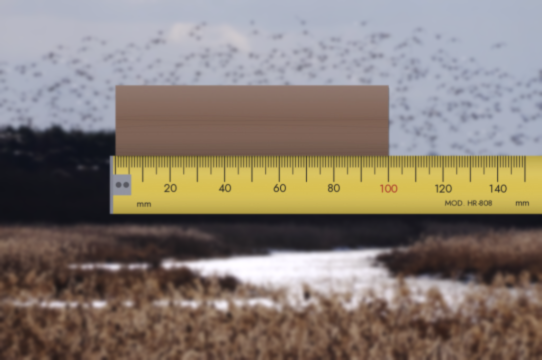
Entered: 100 mm
